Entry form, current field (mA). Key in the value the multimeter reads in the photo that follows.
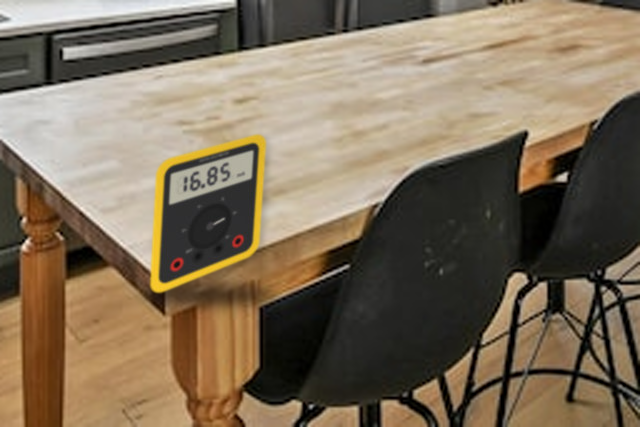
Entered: 16.85 mA
